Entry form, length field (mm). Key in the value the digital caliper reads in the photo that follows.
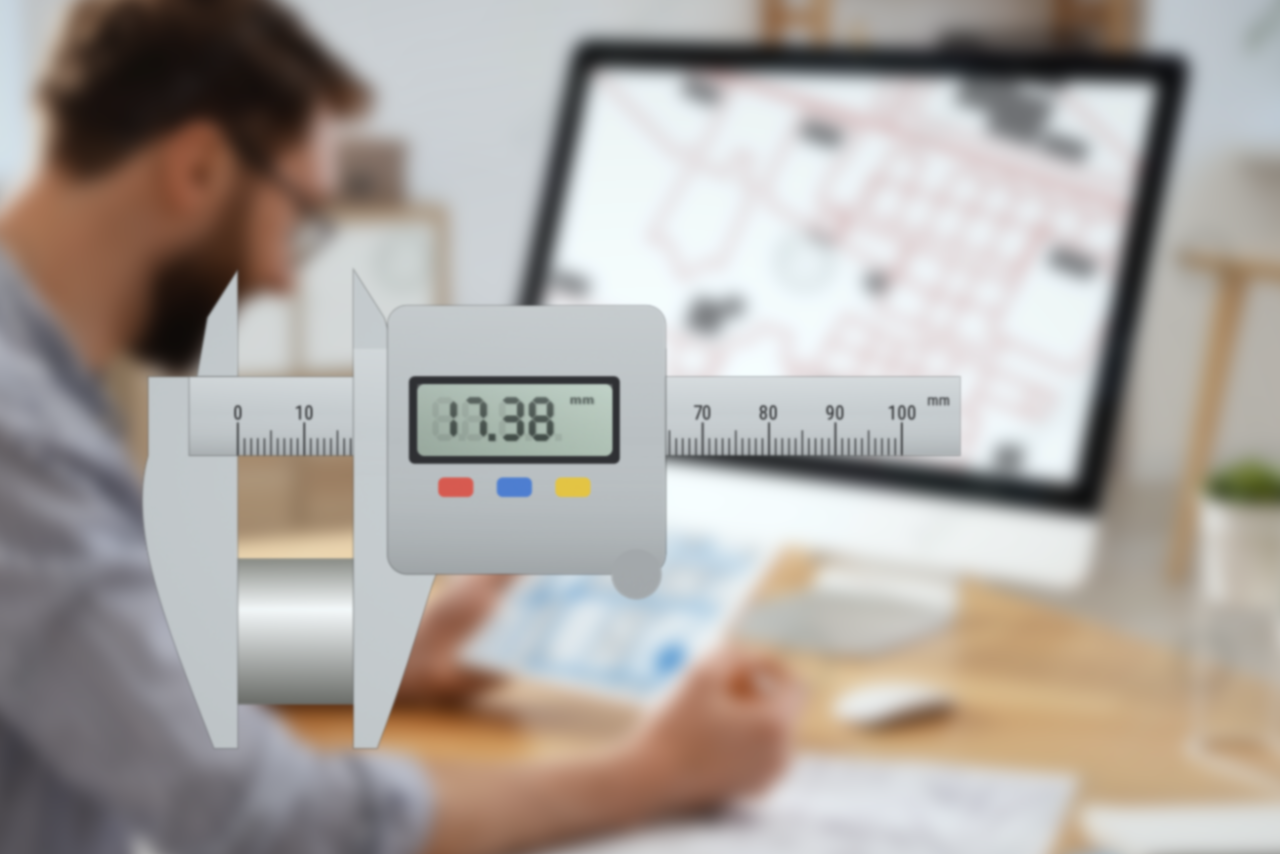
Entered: 17.38 mm
